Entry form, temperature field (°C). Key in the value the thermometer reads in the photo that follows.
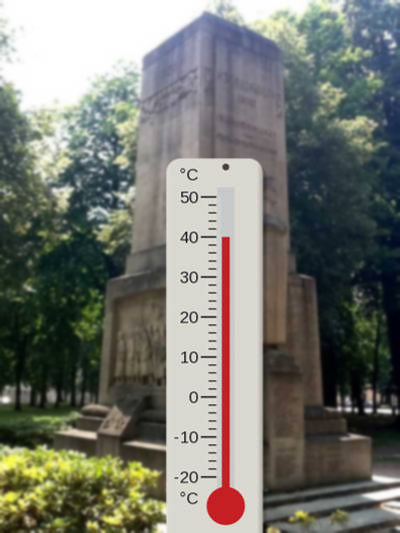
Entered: 40 °C
